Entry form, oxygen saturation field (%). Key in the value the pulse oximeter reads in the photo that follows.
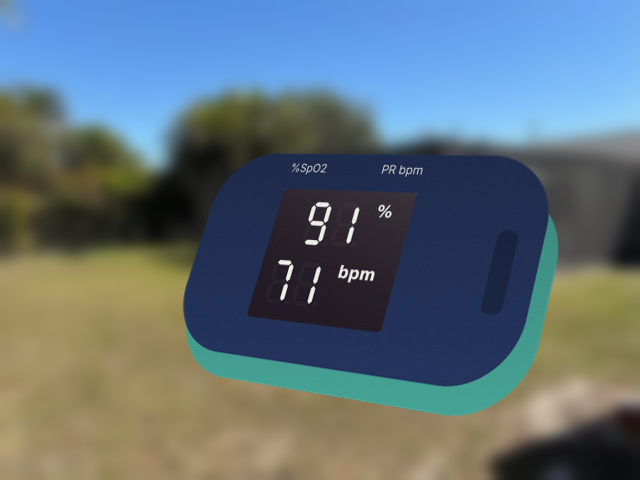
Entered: 91 %
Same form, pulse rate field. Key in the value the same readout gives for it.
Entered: 71 bpm
